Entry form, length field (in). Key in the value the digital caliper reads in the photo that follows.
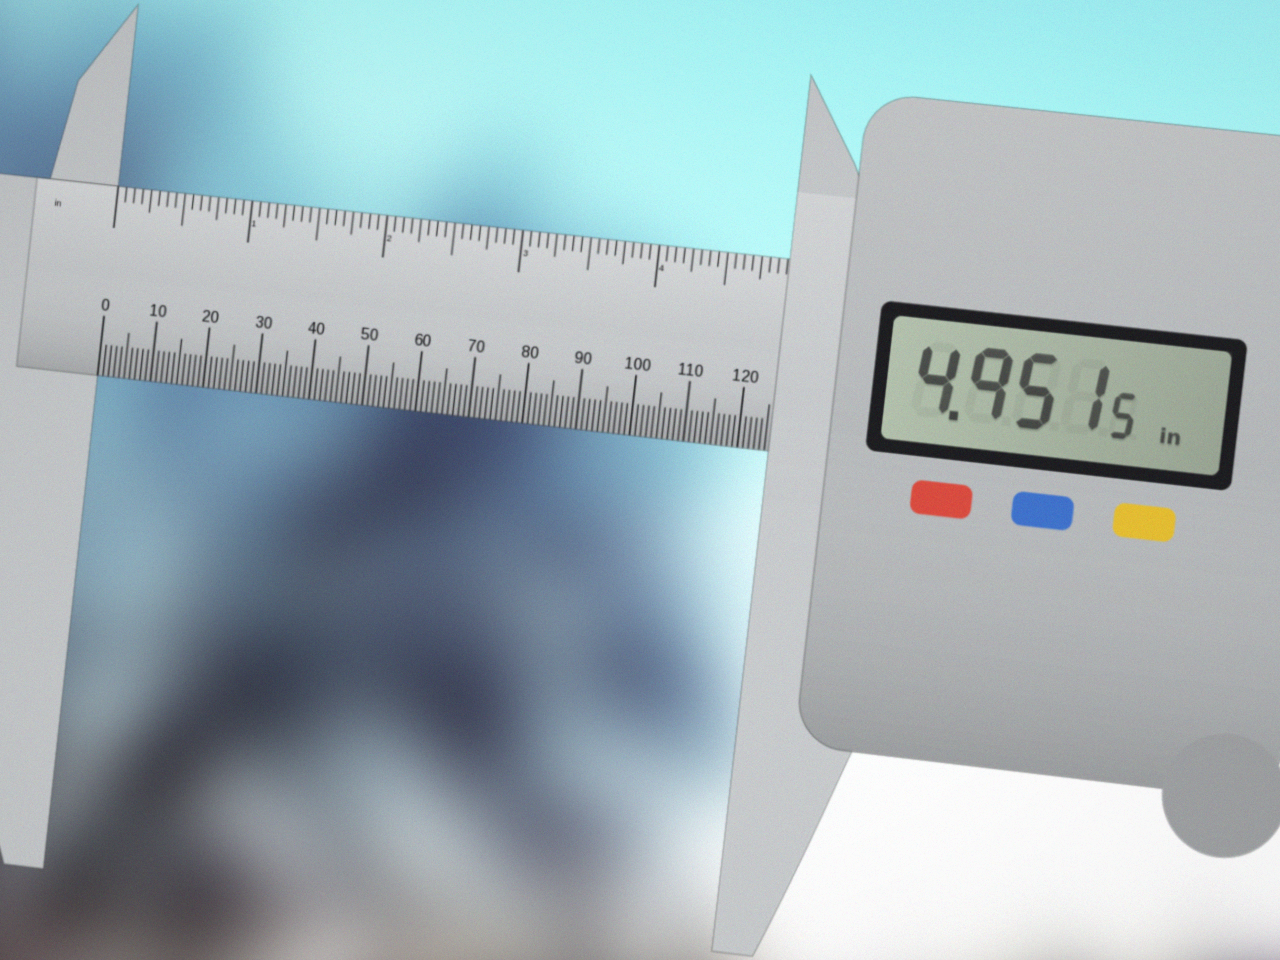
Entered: 4.9515 in
